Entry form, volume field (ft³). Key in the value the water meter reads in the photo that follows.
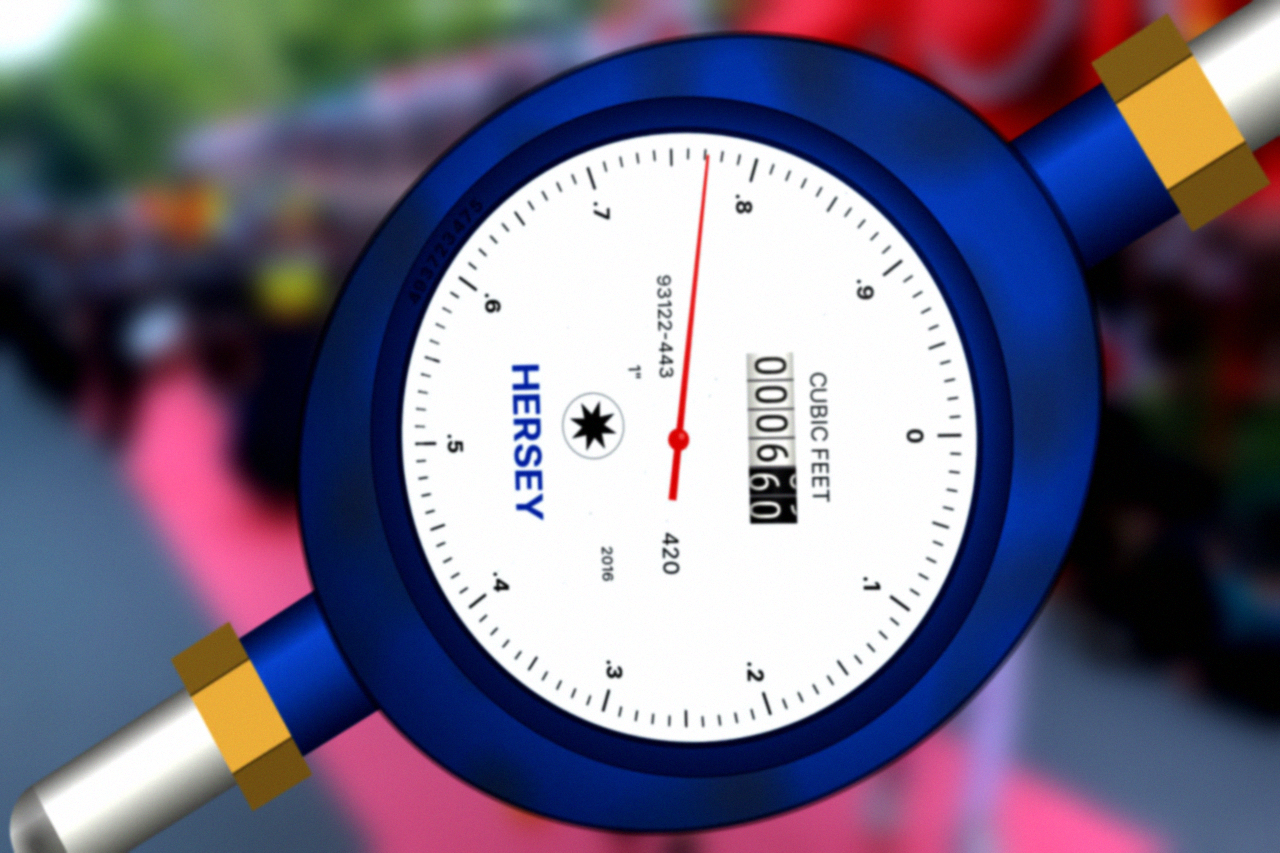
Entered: 659.77 ft³
